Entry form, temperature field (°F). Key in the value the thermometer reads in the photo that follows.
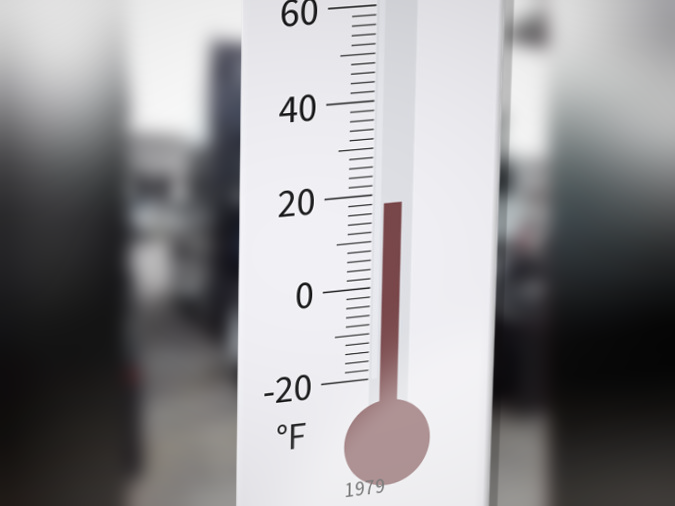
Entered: 18 °F
